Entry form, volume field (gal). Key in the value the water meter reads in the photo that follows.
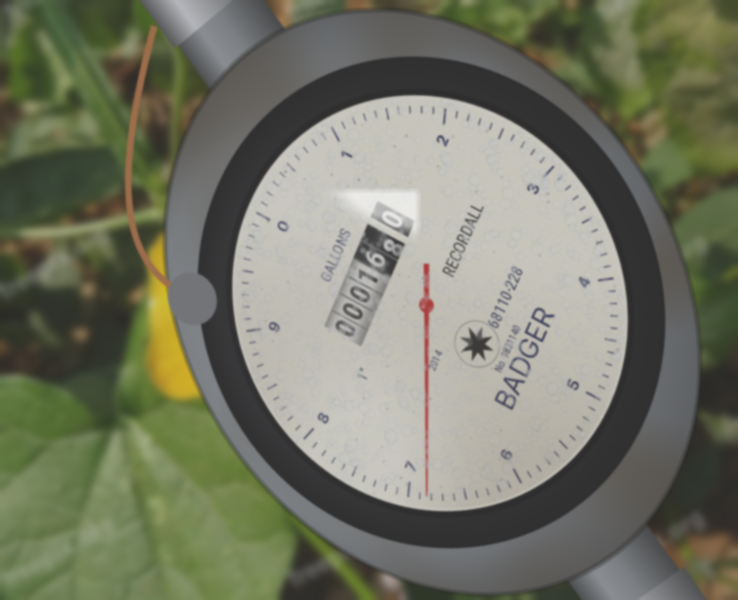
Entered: 1676.8 gal
